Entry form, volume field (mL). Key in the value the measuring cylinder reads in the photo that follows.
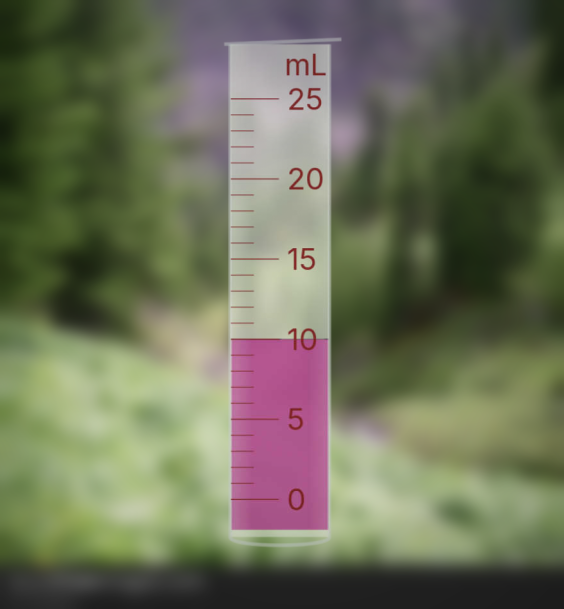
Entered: 10 mL
